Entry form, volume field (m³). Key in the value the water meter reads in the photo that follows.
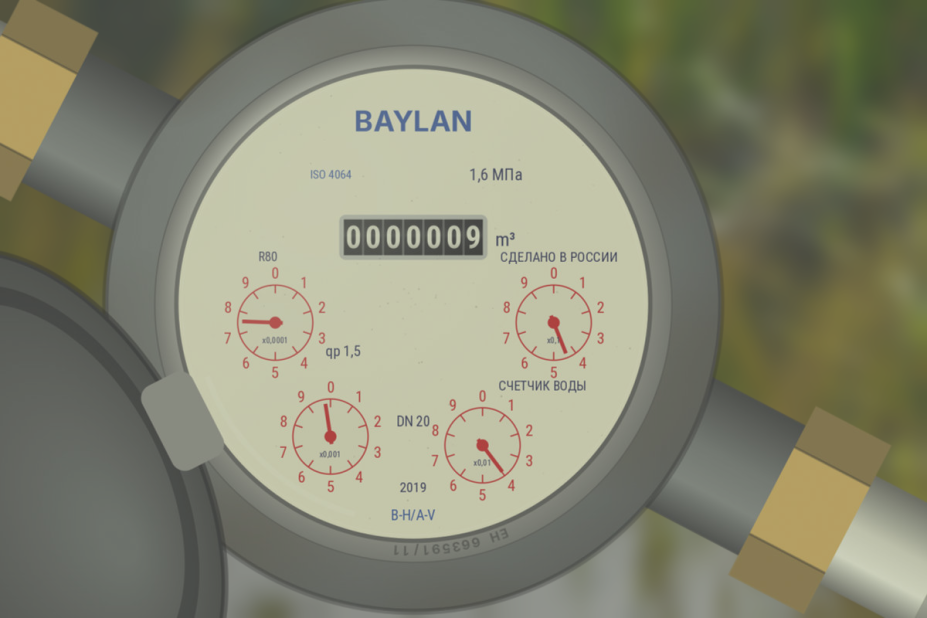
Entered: 9.4397 m³
